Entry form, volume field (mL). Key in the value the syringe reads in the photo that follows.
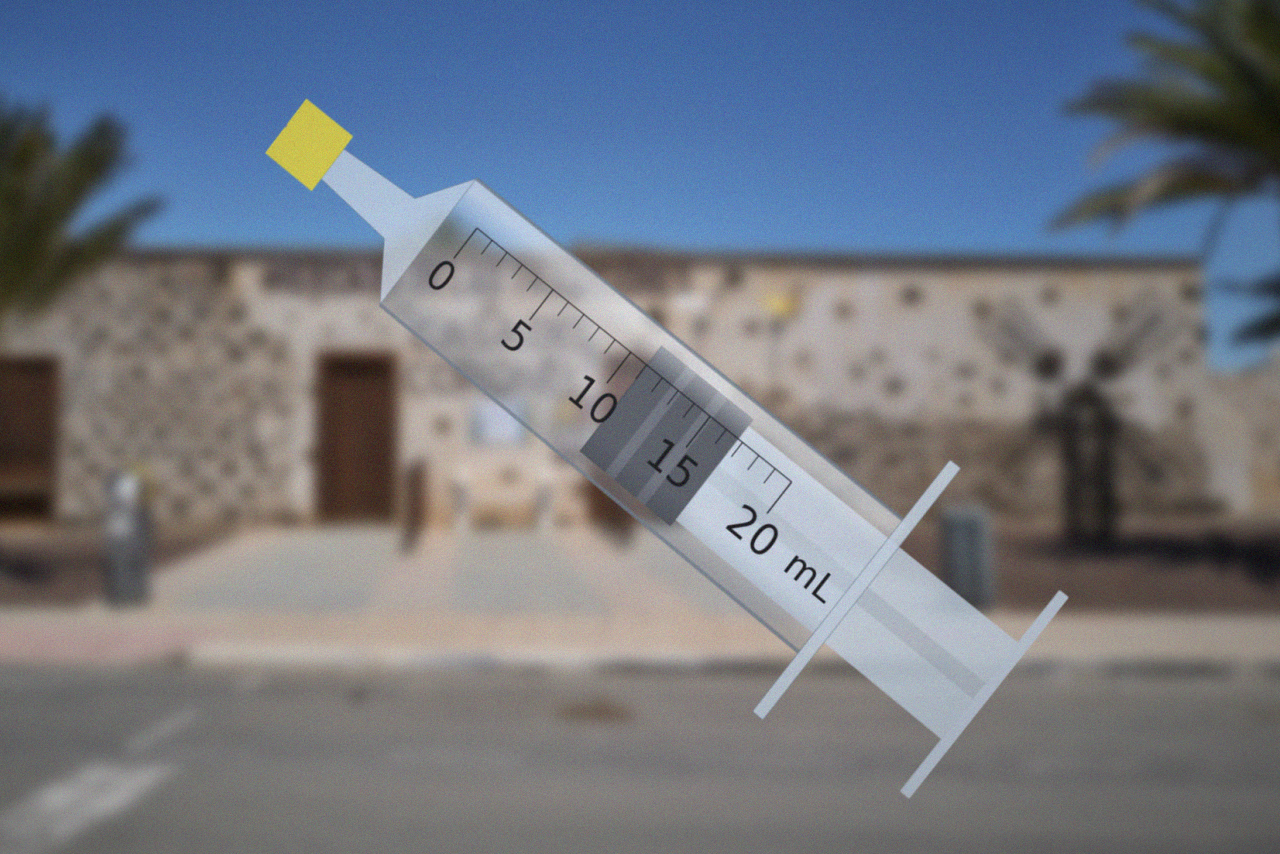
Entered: 11 mL
